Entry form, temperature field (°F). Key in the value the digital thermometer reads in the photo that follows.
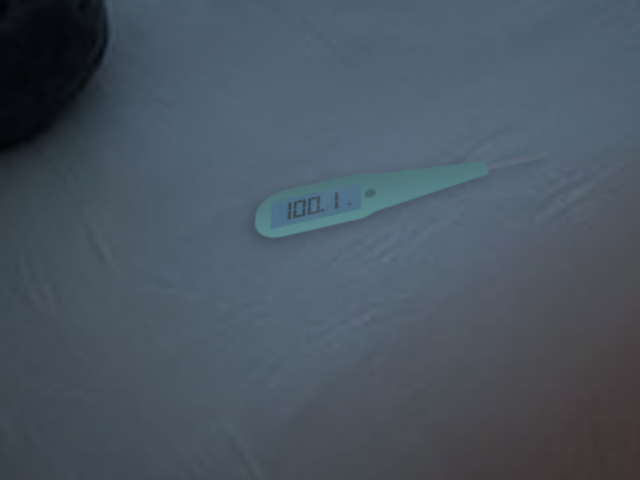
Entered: 100.1 °F
